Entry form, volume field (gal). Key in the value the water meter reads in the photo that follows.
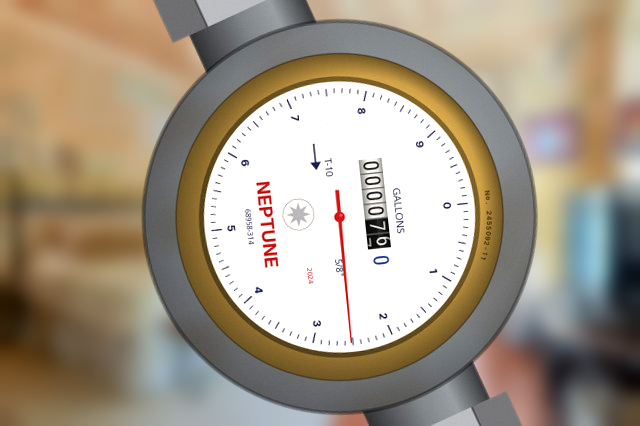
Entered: 762.5 gal
